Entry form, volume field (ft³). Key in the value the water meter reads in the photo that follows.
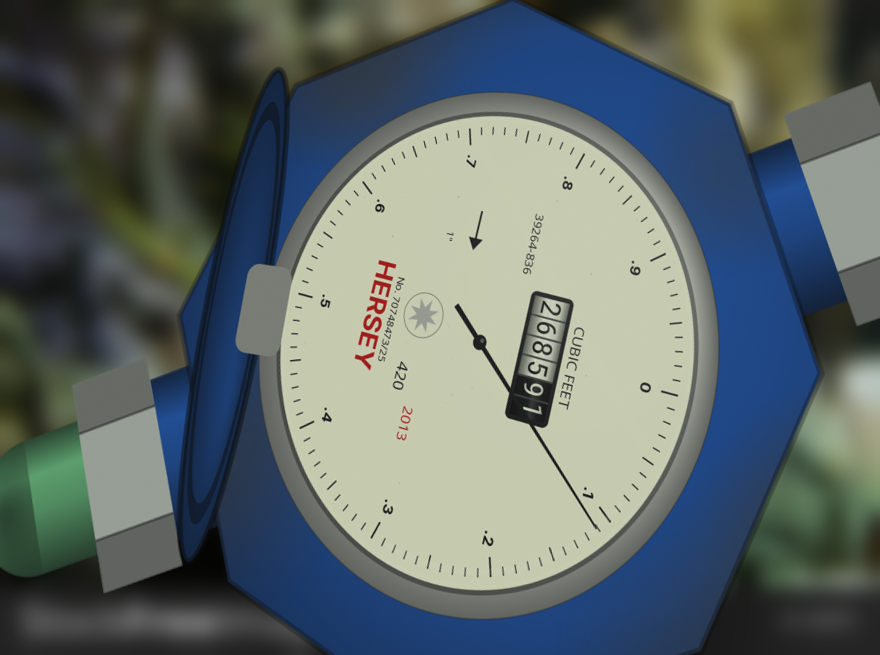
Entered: 268591.11 ft³
